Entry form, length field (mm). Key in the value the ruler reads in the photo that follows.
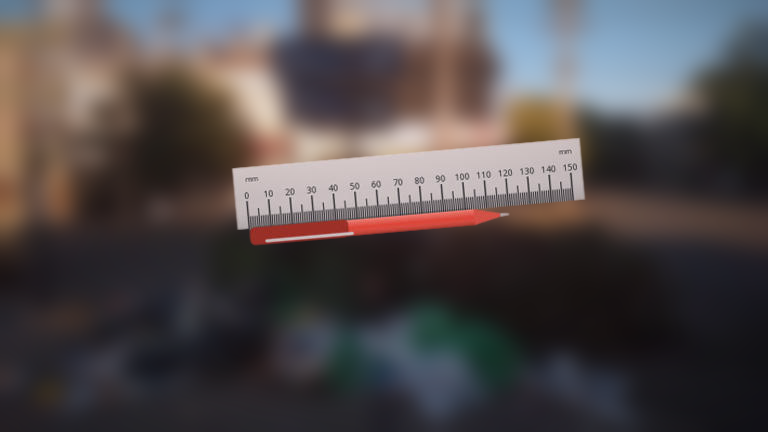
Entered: 120 mm
